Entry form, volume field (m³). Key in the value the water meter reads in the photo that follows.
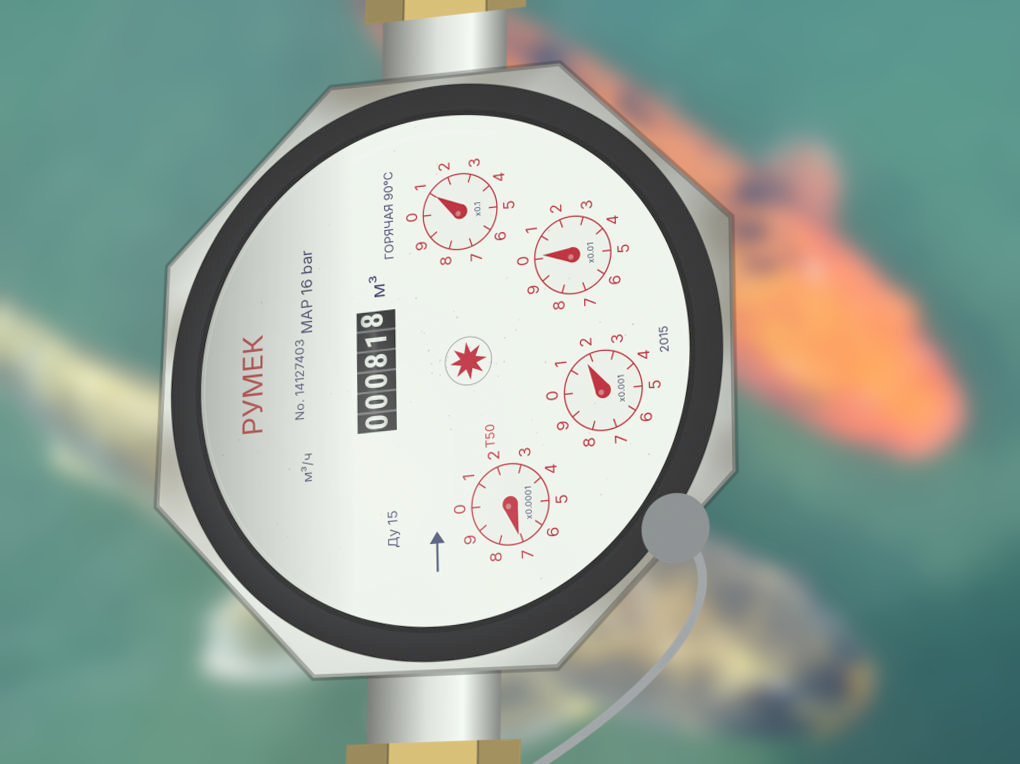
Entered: 818.1017 m³
